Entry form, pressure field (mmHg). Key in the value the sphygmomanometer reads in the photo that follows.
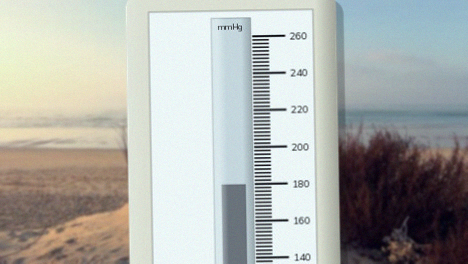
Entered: 180 mmHg
